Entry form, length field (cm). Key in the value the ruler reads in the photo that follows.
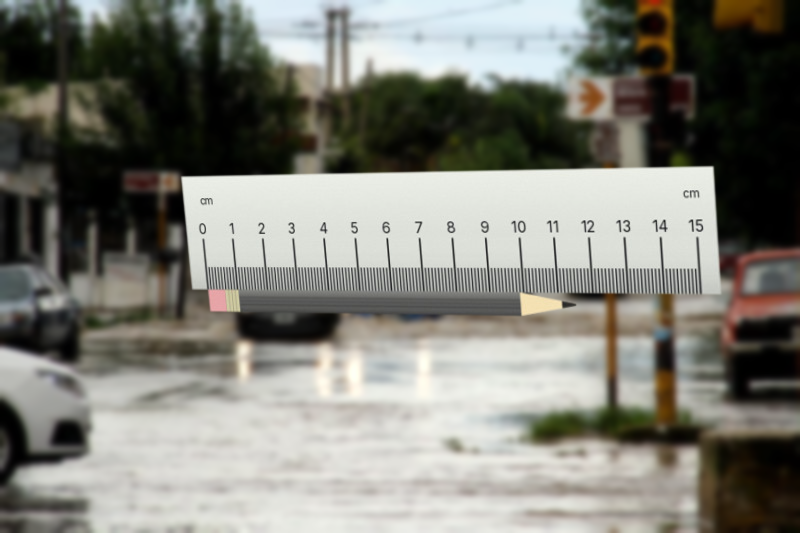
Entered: 11.5 cm
